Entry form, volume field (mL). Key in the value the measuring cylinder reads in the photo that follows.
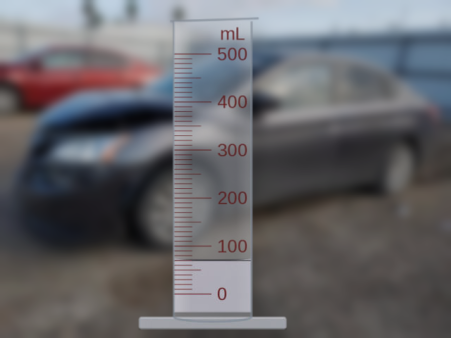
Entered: 70 mL
